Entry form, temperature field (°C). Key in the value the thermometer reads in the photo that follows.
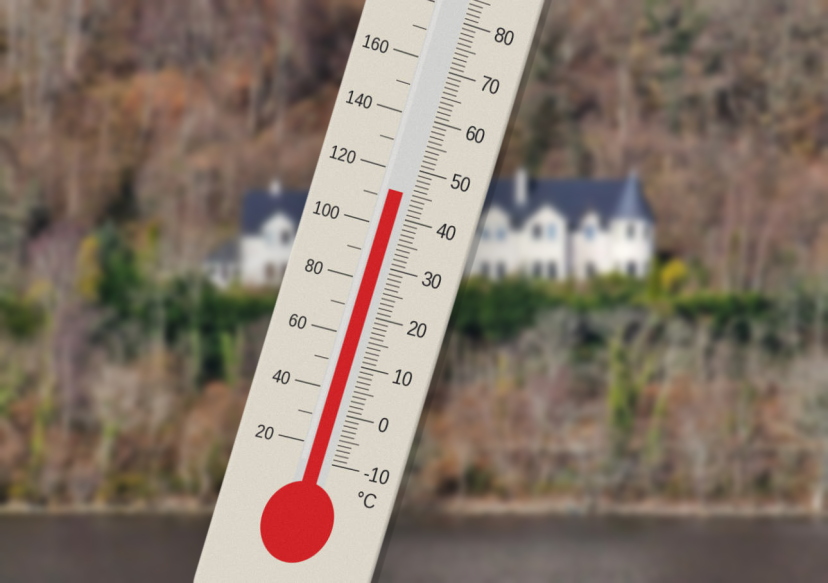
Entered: 45 °C
